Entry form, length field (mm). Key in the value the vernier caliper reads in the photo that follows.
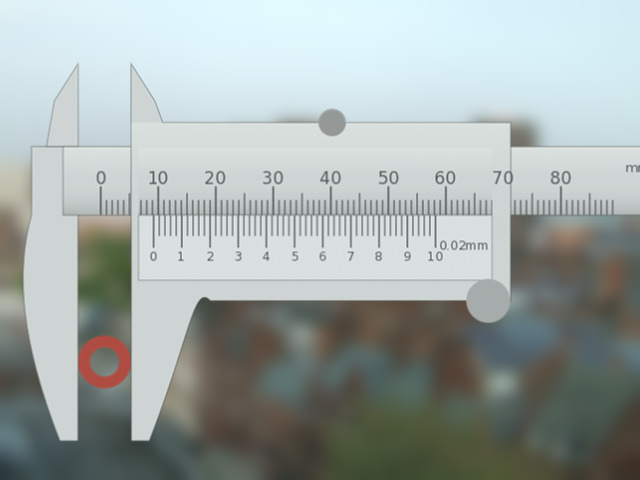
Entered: 9.2 mm
